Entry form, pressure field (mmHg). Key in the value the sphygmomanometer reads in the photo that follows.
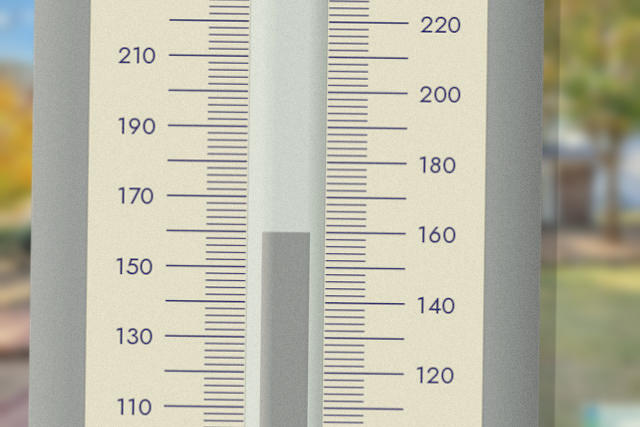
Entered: 160 mmHg
